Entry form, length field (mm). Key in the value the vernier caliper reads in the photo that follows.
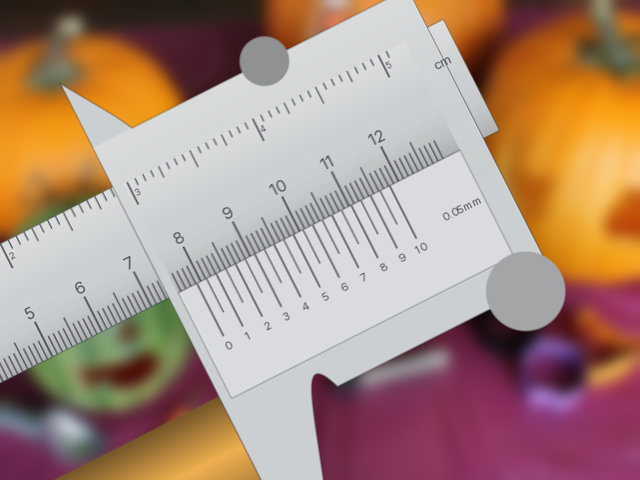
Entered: 79.2 mm
